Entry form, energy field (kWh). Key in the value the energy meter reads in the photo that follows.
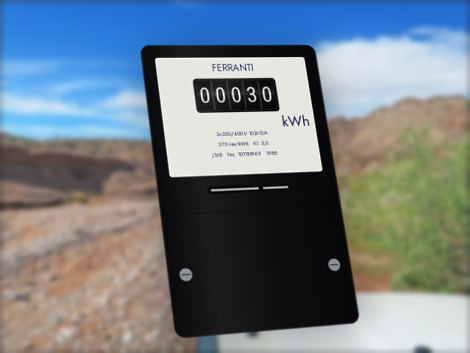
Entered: 30 kWh
